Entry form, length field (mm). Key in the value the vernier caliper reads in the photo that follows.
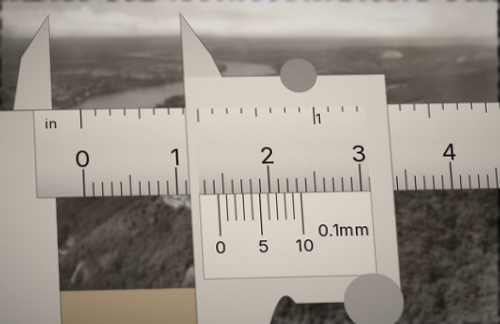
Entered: 14.4 mm
